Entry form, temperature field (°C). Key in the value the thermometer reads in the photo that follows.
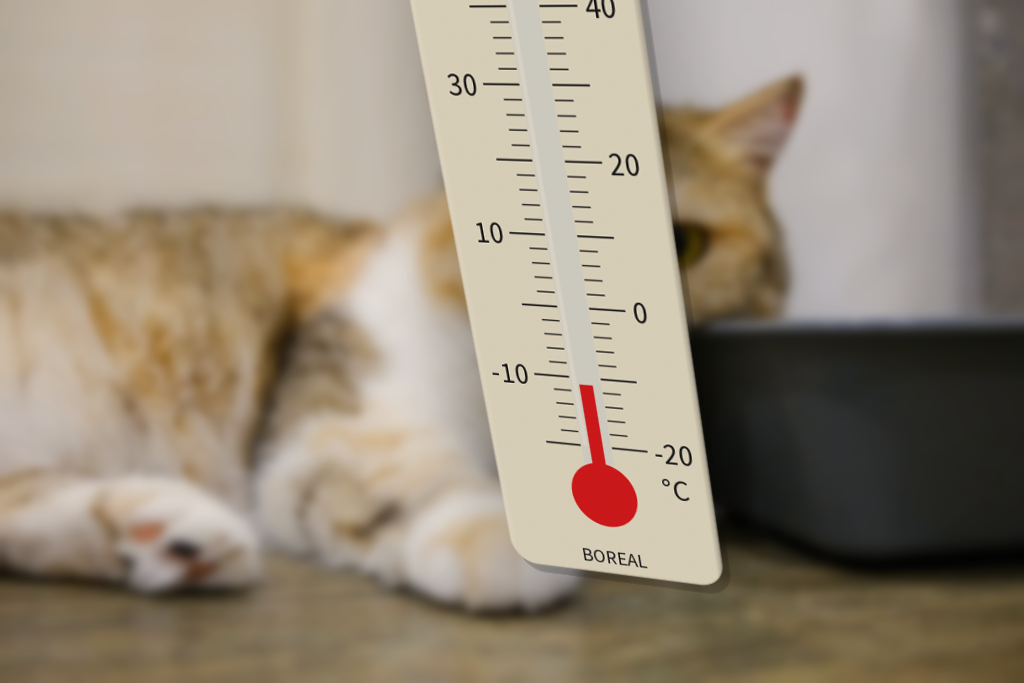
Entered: -11 °C
